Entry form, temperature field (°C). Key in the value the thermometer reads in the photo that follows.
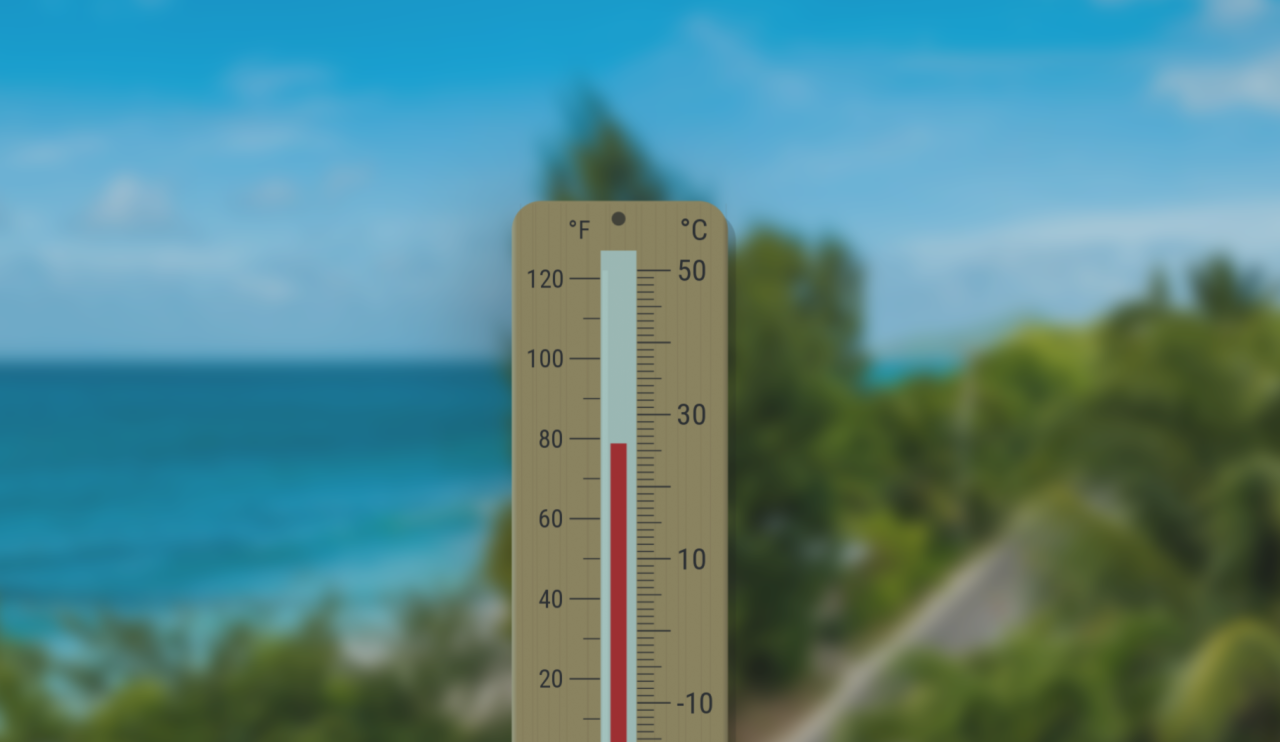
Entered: 26 °C
